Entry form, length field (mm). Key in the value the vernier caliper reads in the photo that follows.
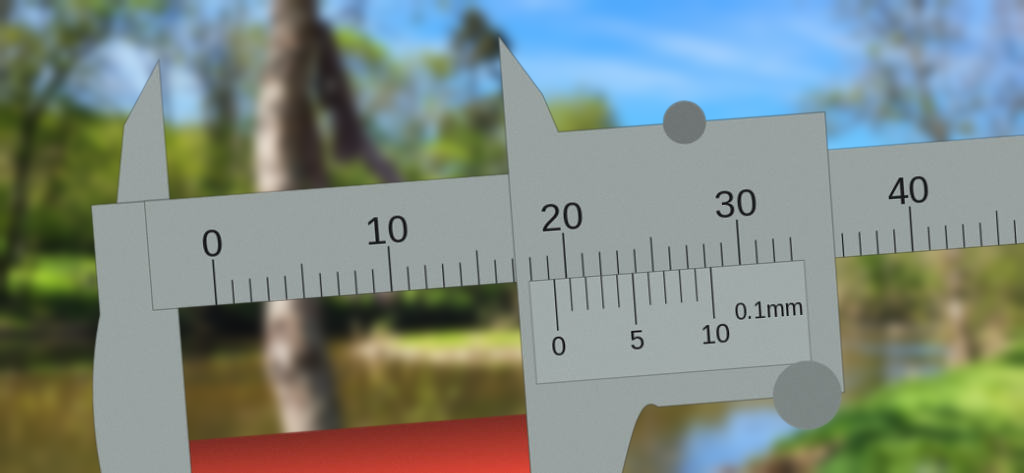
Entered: 19.3 mm
